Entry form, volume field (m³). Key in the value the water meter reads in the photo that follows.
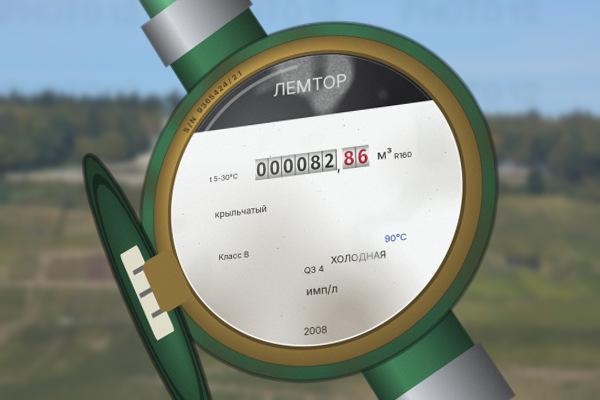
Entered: 82.86 m³
